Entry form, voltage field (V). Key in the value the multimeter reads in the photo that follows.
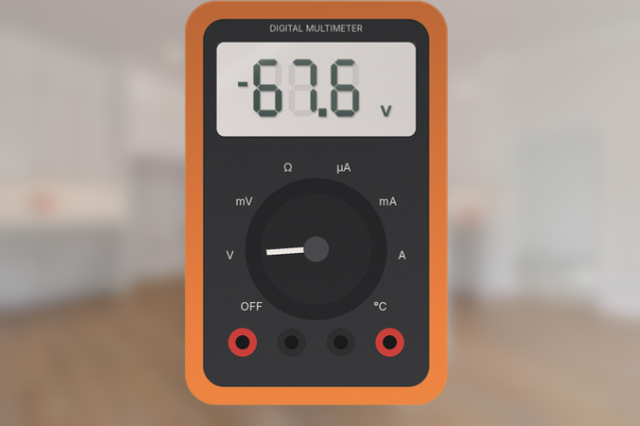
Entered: -67.6 V
